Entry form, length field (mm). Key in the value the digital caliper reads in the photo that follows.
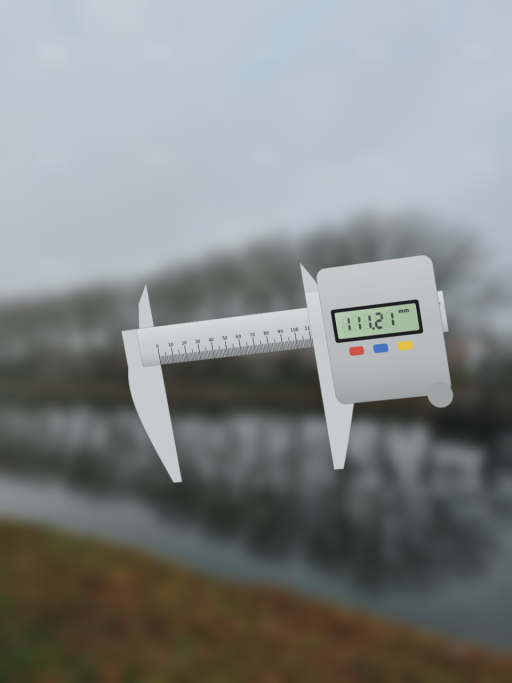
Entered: 111.21 mm
